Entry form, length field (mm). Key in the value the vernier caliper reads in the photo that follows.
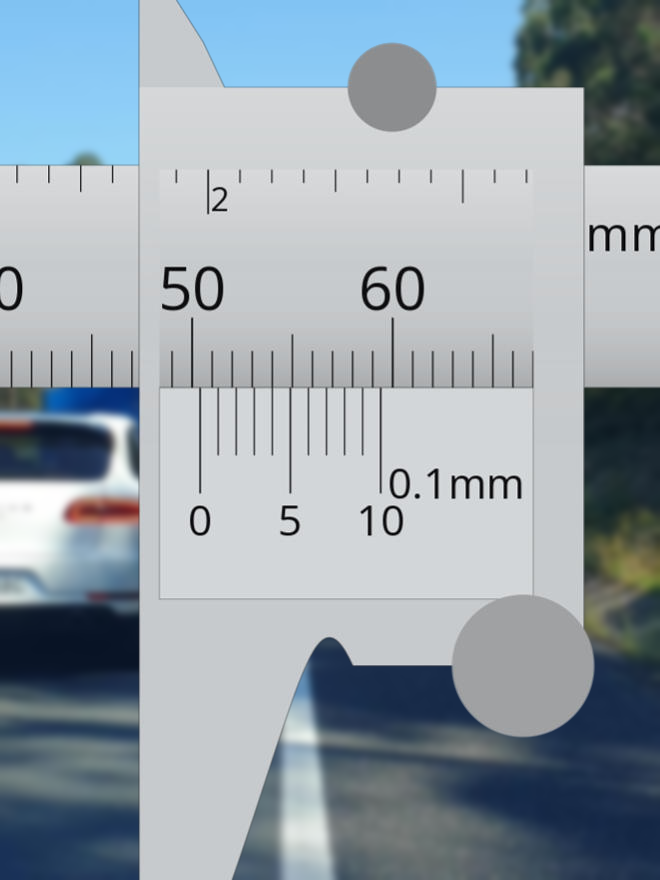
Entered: 50.4 mm
